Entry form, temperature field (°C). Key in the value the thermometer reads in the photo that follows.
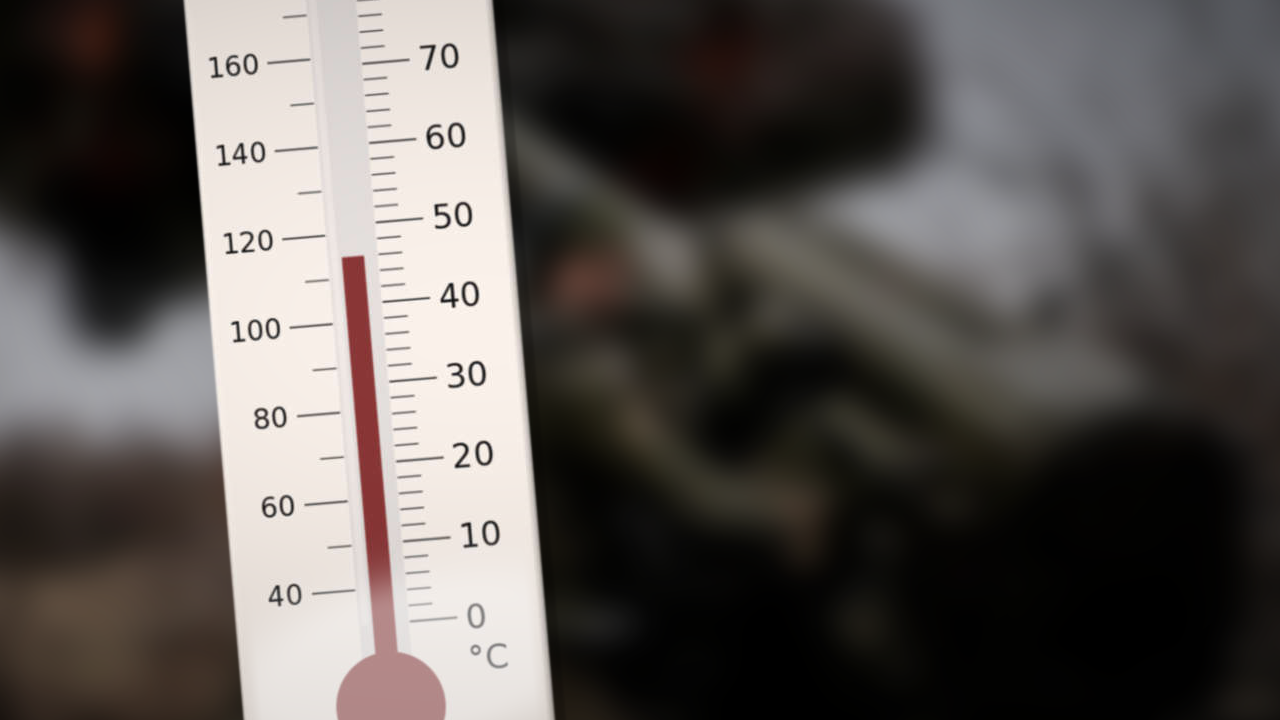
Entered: 46 °C
